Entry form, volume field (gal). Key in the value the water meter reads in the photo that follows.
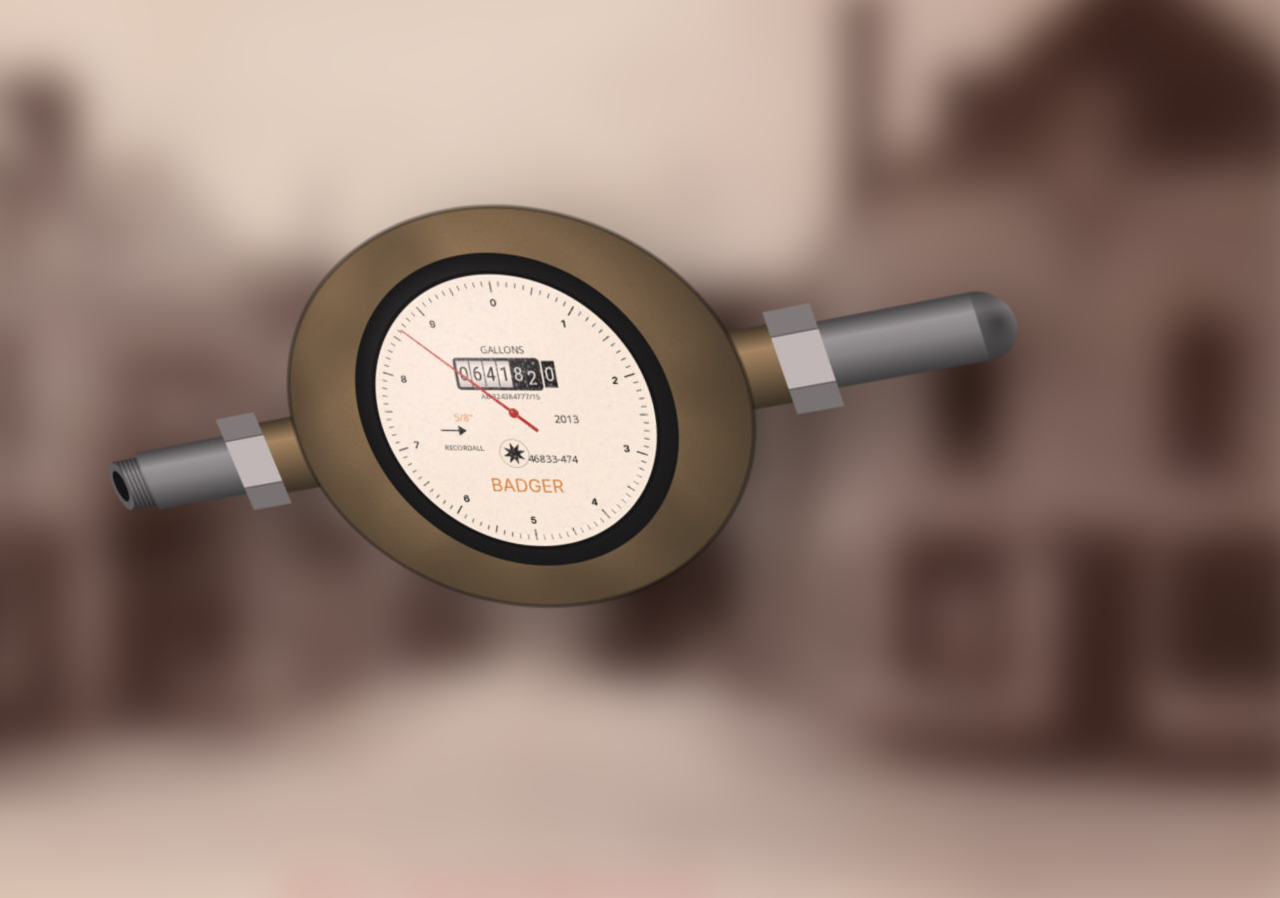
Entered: 641818.6 gal
